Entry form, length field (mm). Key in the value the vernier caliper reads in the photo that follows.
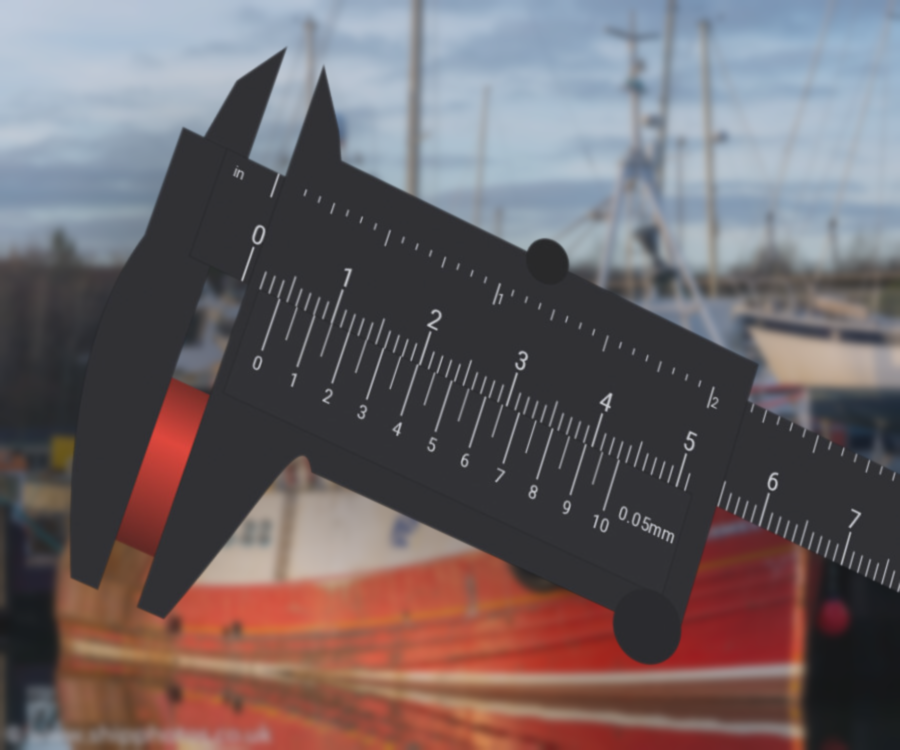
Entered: 4.2 mm
